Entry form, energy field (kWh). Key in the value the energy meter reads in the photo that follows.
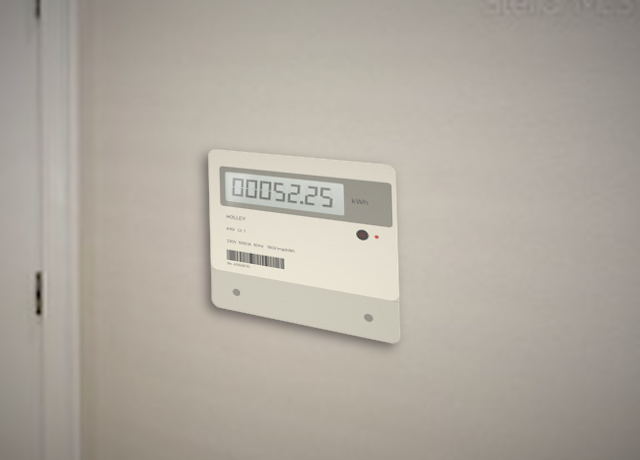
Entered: 52.25 kWh
